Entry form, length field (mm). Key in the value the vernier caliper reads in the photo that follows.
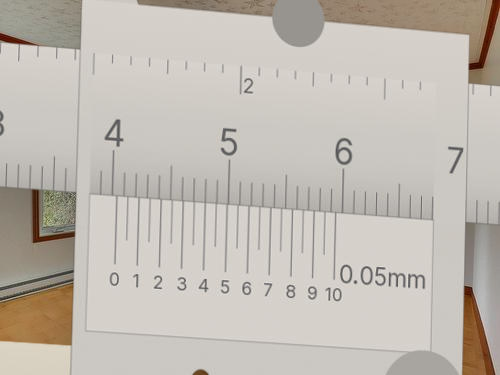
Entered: 40.4 mm
